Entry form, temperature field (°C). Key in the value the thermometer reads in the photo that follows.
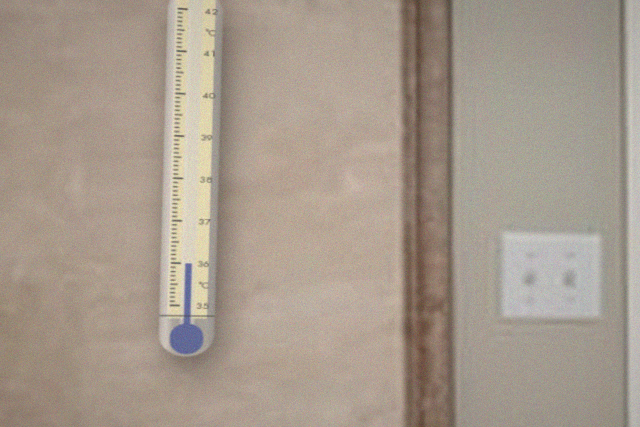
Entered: 36 °C
